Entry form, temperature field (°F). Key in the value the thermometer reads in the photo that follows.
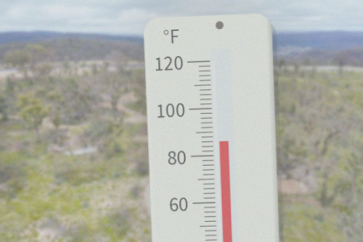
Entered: 86 °F
